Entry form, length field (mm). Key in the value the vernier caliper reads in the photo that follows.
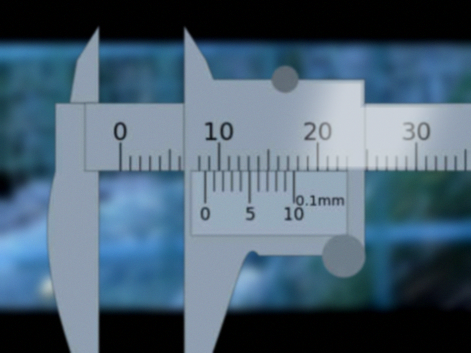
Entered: 8.6 mm
